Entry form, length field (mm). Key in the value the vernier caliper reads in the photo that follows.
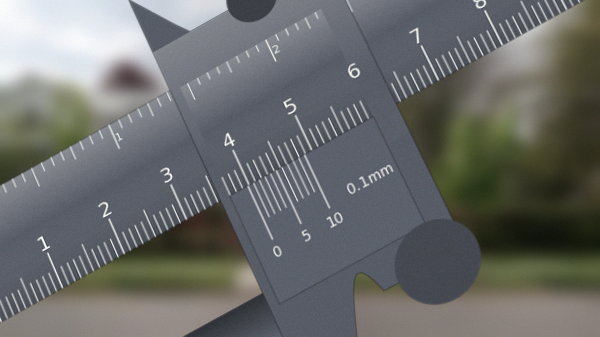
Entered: 39.8 mm
